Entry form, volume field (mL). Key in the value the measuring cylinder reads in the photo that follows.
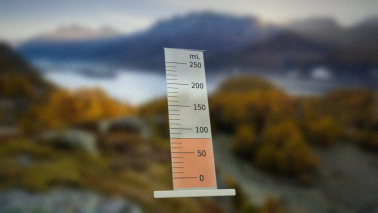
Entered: 80 mL
